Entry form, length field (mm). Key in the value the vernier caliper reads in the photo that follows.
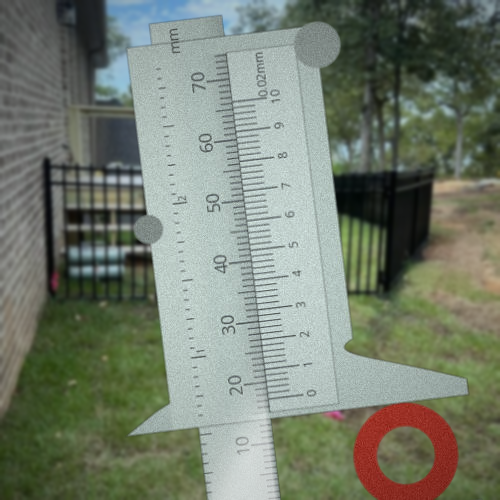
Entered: 17.2 mm
